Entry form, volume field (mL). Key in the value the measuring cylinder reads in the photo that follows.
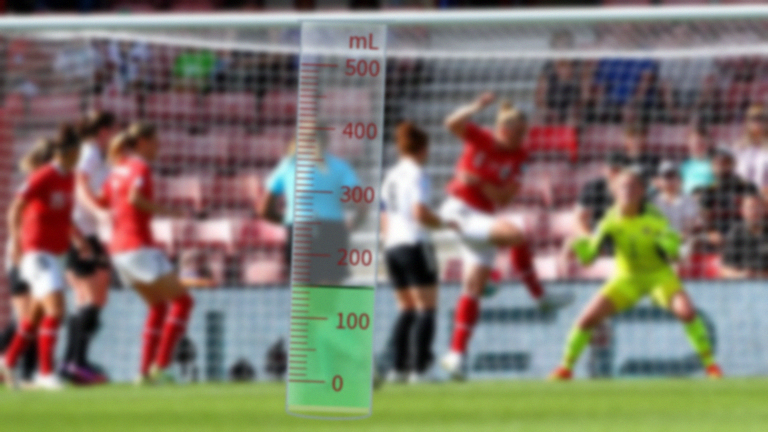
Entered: 150 mL
